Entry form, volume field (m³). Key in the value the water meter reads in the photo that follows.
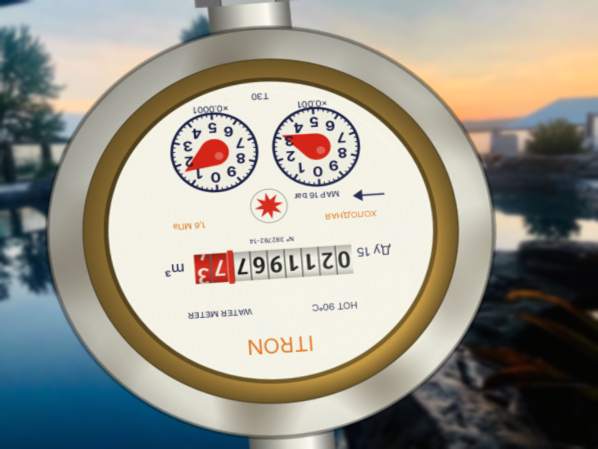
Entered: 211967.7331 m³
